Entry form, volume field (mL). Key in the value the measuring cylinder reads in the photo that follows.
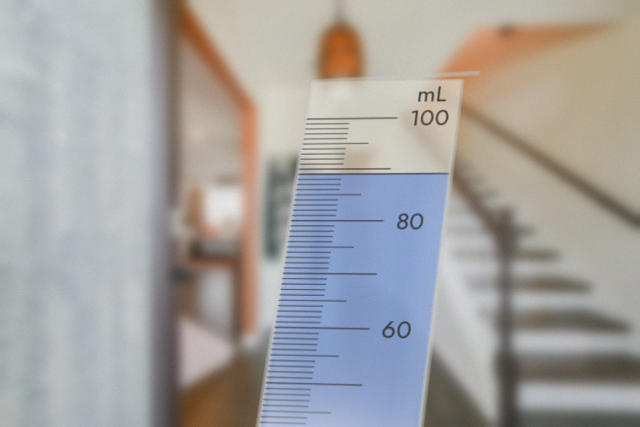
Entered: 89 mL
